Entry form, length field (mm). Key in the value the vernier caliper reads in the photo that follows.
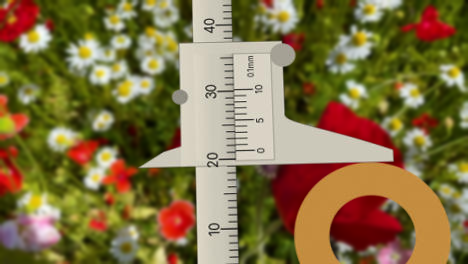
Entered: 21.2 mm
